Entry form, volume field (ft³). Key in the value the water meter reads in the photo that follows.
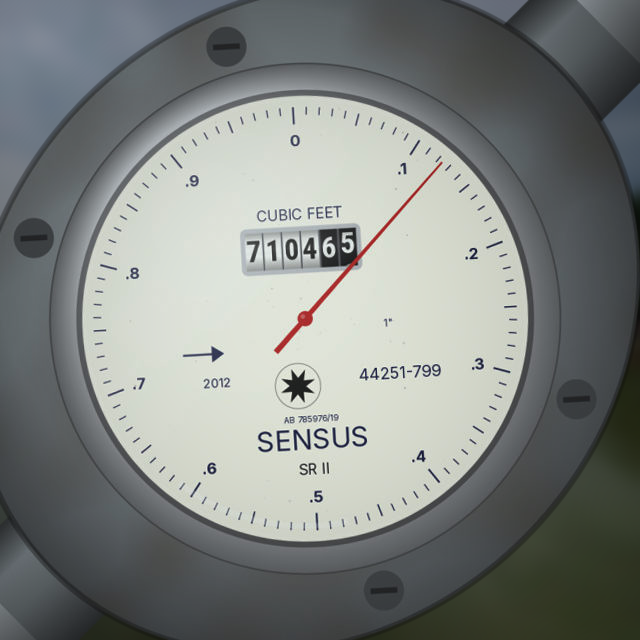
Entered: 710465.12 ft³
